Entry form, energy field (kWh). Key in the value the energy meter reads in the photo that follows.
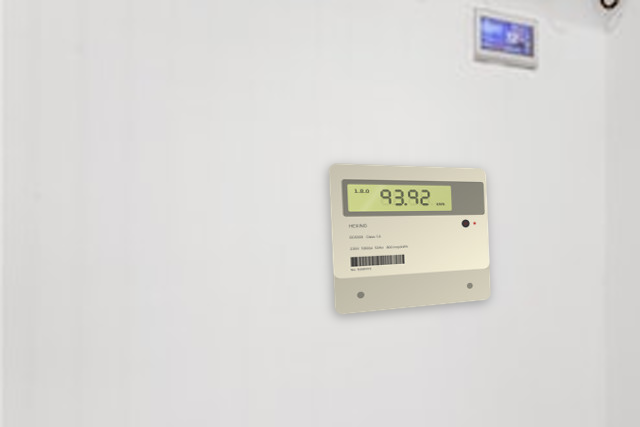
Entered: 93.92 kWh
